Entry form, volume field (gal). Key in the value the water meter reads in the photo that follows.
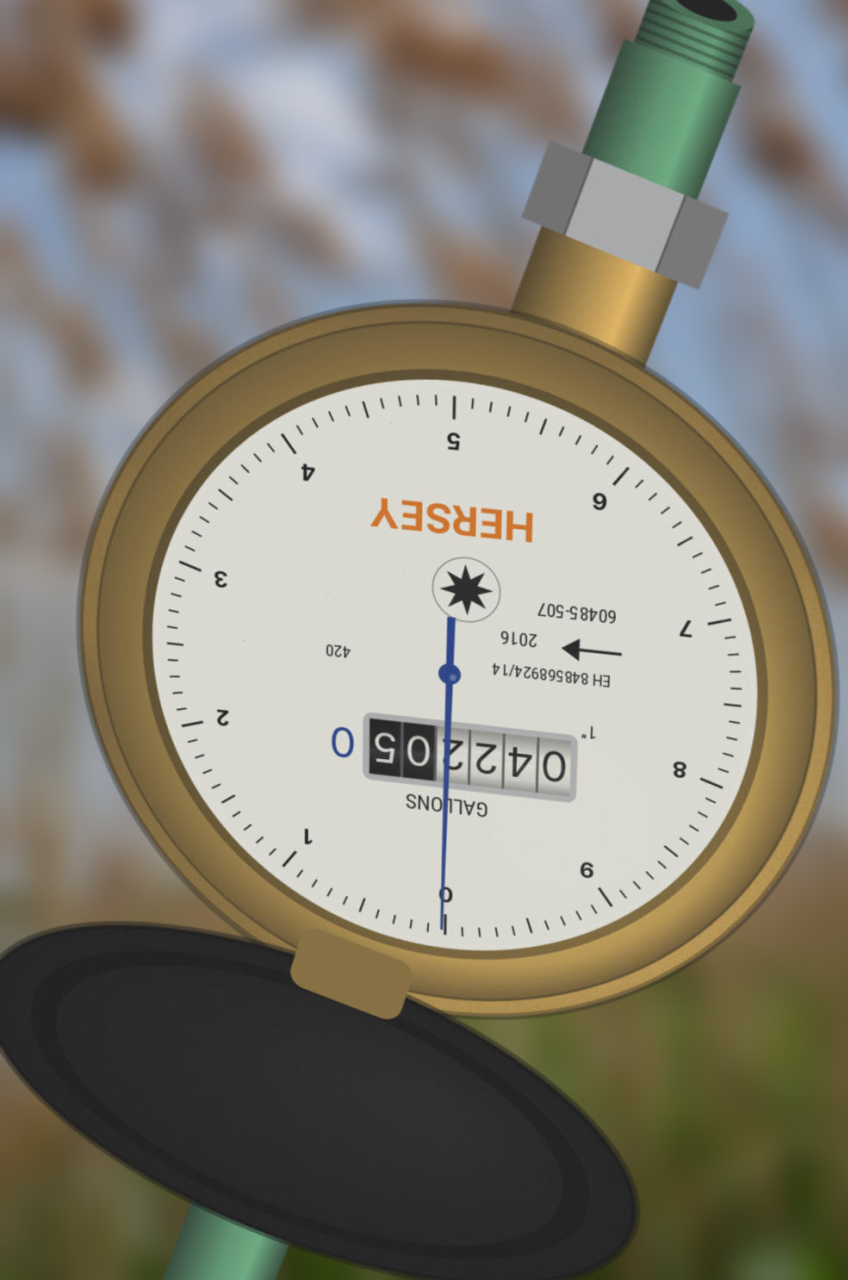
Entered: 422050.0 gal
